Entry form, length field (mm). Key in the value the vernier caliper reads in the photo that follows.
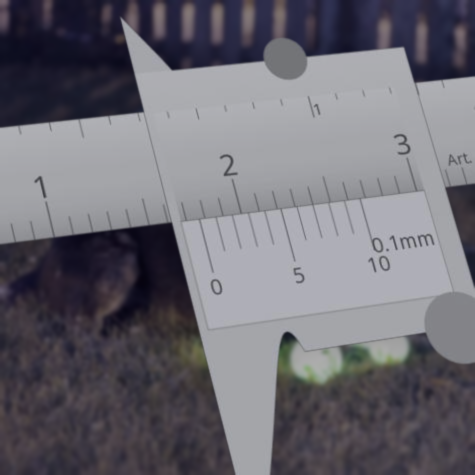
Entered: 17.7 mm
